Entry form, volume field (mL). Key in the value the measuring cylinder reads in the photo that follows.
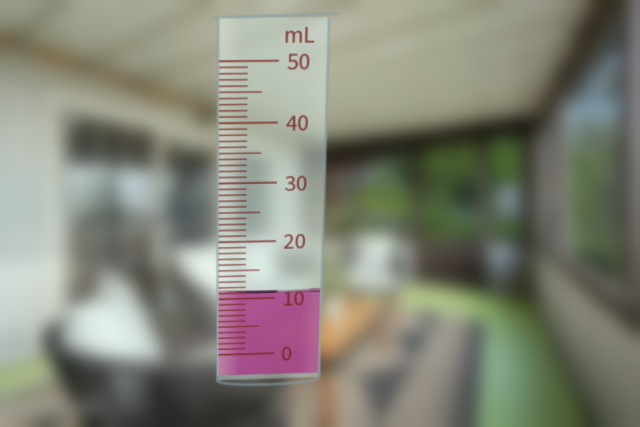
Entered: 11 mL
